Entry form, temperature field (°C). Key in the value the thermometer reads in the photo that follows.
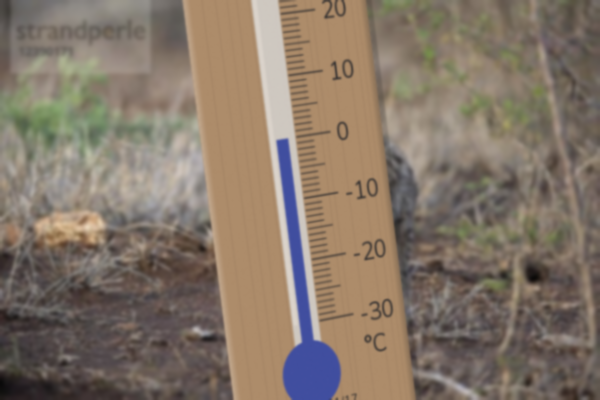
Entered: 0 °C
